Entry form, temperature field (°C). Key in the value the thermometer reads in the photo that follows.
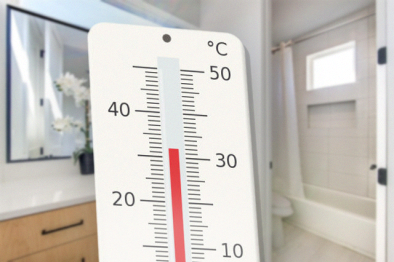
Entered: 32 °C
